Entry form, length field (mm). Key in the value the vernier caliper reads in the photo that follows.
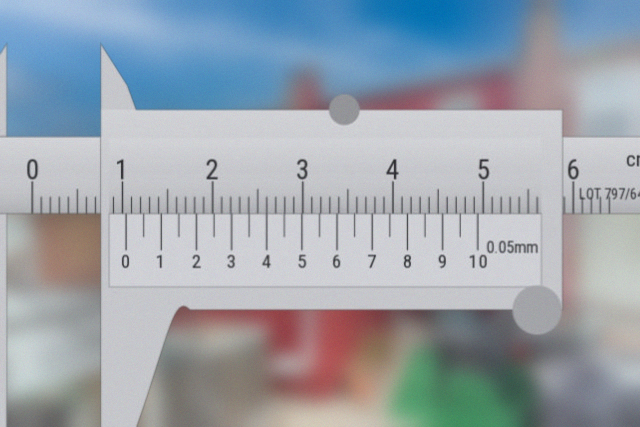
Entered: 10.4 mm
